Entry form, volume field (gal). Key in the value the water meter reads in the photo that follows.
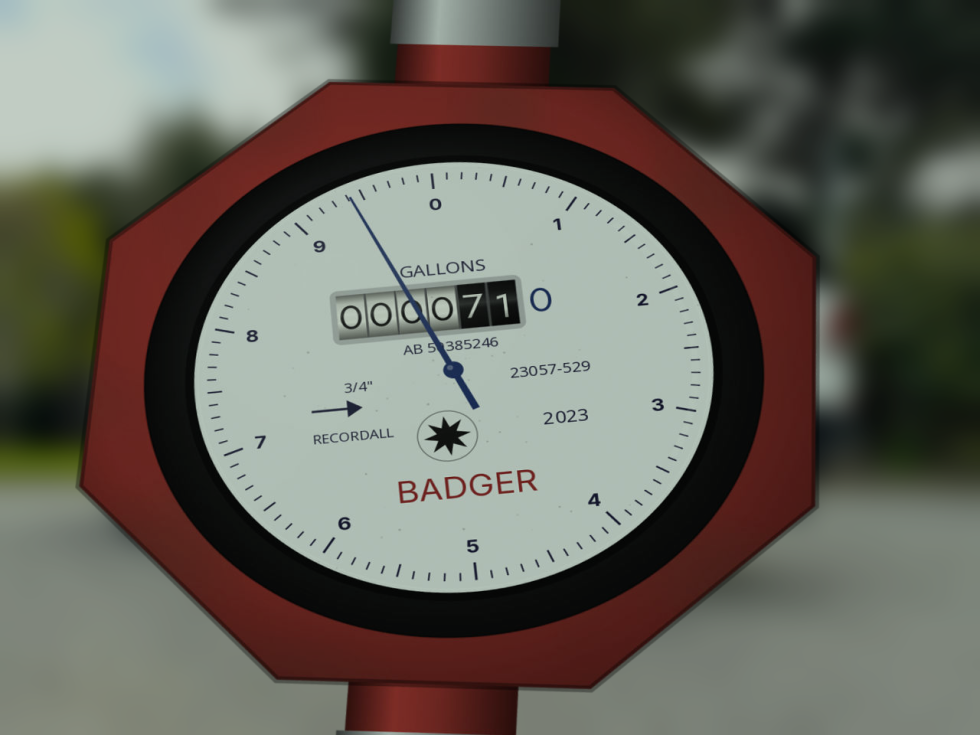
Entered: 709.4 gal
